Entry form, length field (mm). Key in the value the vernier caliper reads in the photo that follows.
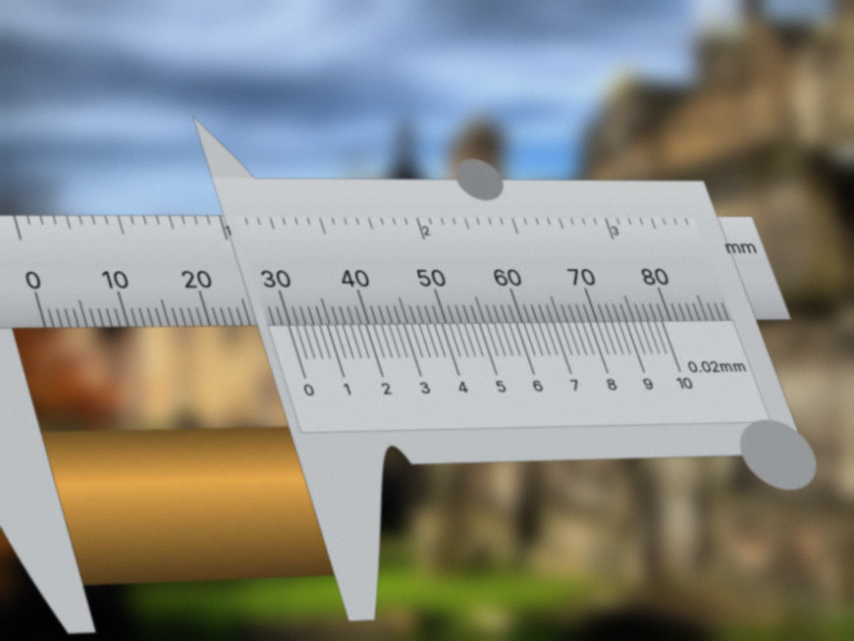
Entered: 29.8 mm
